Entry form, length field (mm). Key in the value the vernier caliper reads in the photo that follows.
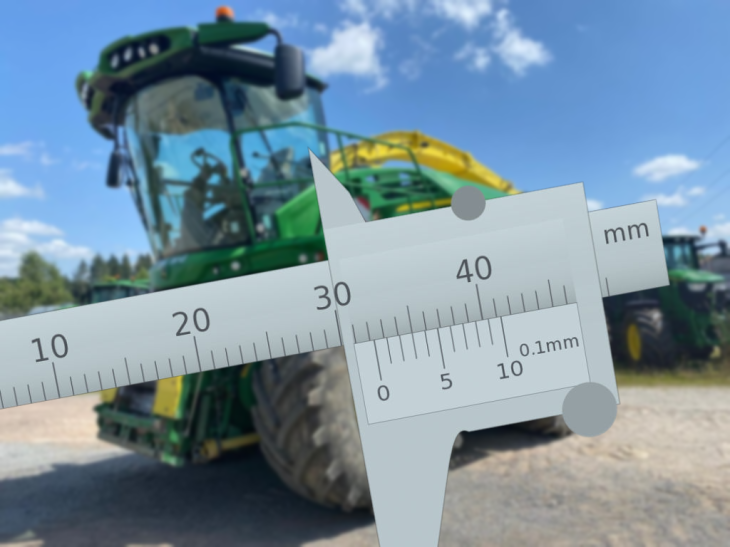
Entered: 32.3 mm
